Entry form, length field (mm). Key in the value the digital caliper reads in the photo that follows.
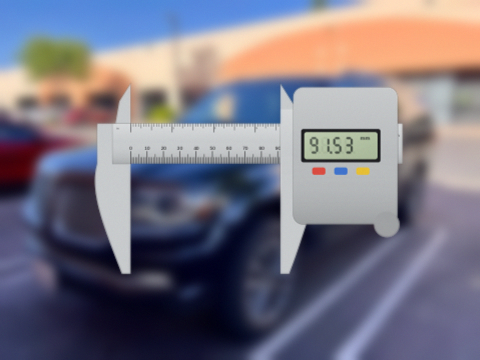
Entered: 91.53 mm
